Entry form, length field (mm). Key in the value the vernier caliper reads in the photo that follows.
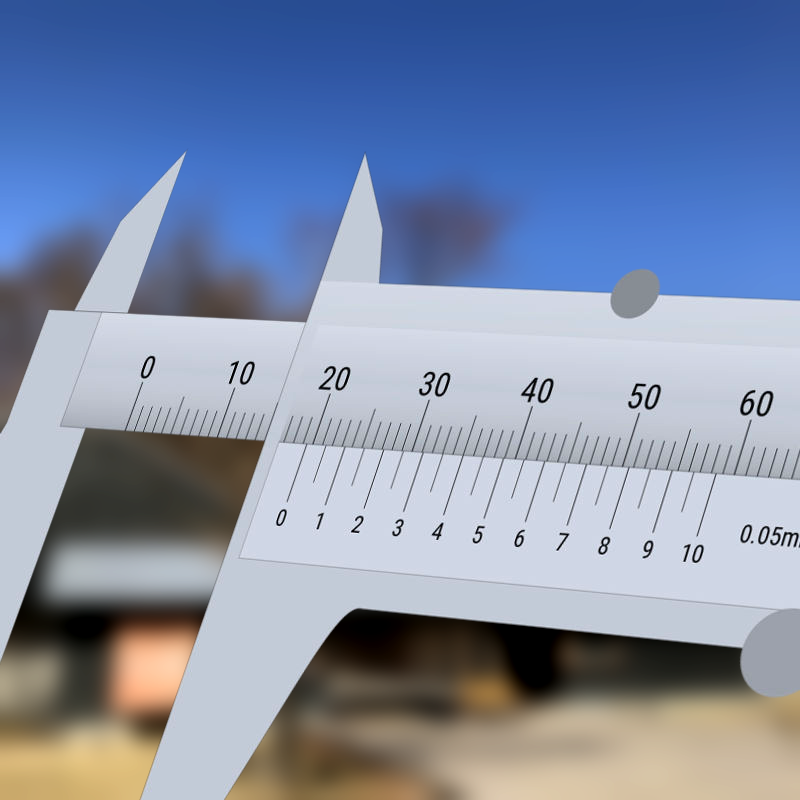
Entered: 19.4 mm
